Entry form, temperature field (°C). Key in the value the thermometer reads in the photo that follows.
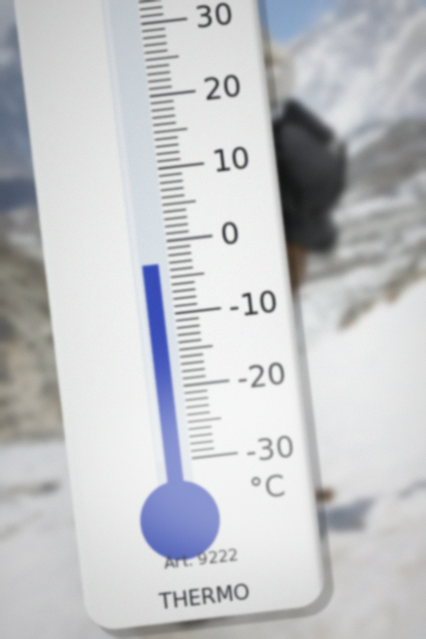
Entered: -3 °C
